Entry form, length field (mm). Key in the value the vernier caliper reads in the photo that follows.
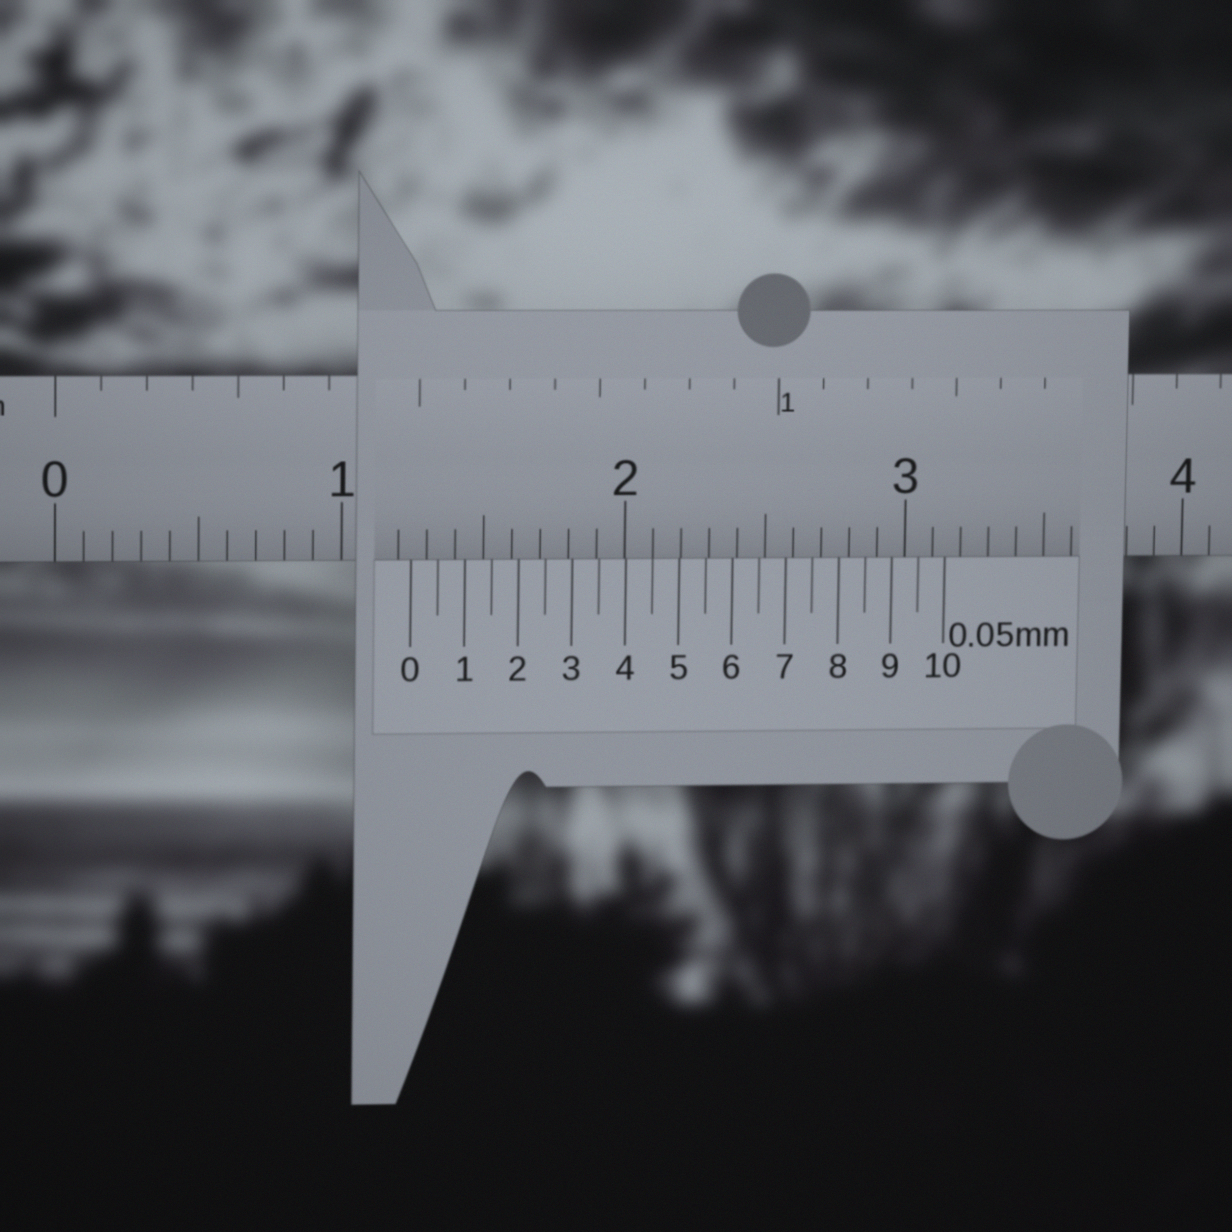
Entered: 12.45 mm
